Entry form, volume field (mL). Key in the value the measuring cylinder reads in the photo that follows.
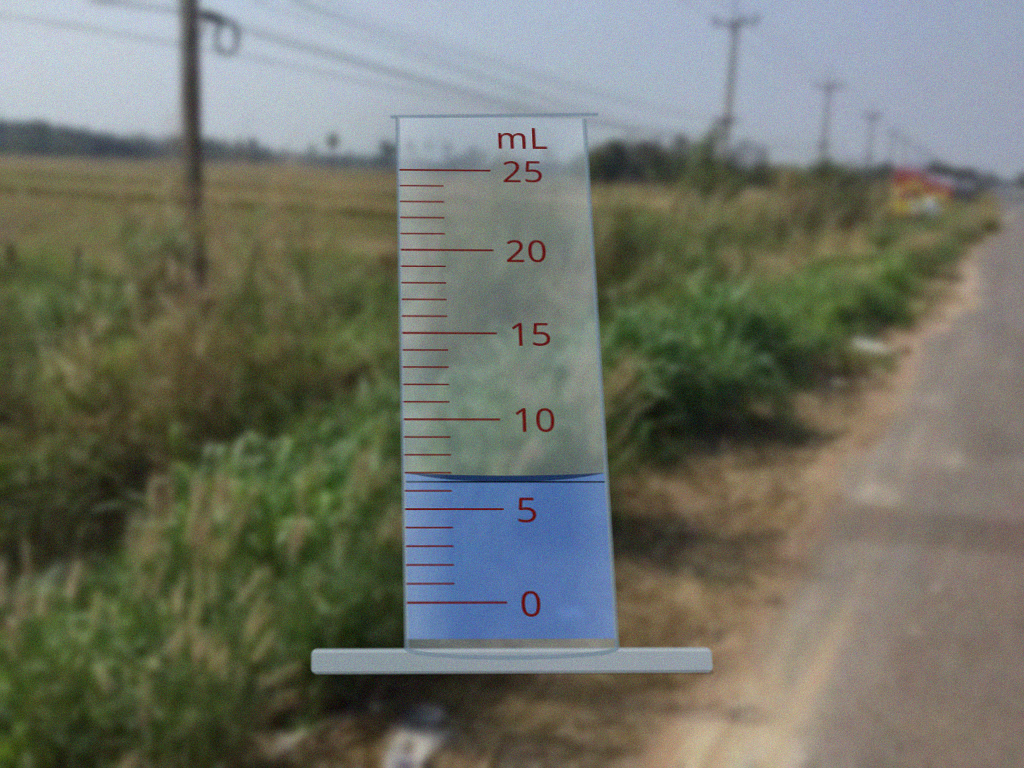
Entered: 6.5 mL
